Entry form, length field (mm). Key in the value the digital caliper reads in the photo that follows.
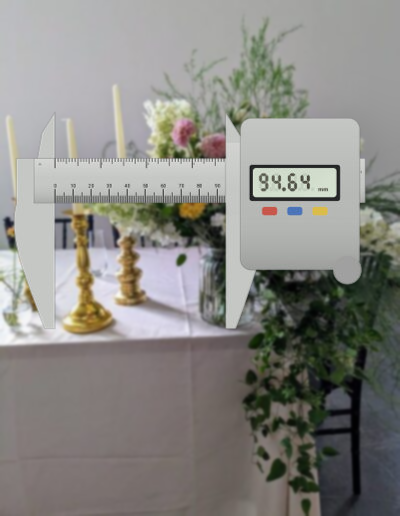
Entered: 94.64 mm
